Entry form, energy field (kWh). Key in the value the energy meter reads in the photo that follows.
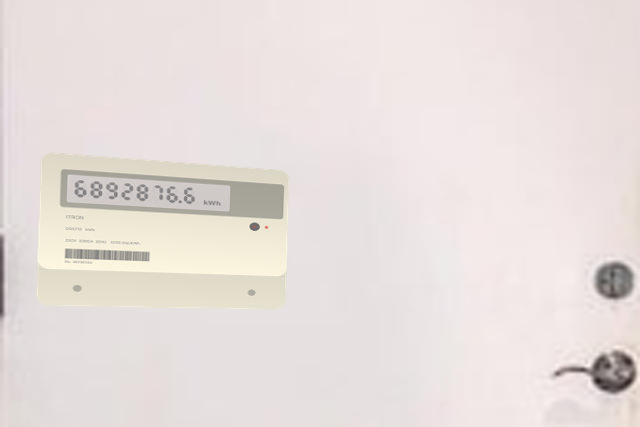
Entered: 6892876.6 kWh
